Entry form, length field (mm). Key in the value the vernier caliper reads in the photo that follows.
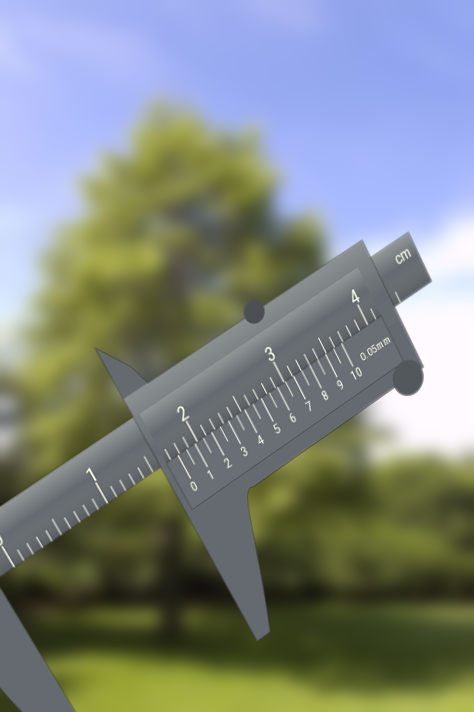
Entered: 17.8 mm
